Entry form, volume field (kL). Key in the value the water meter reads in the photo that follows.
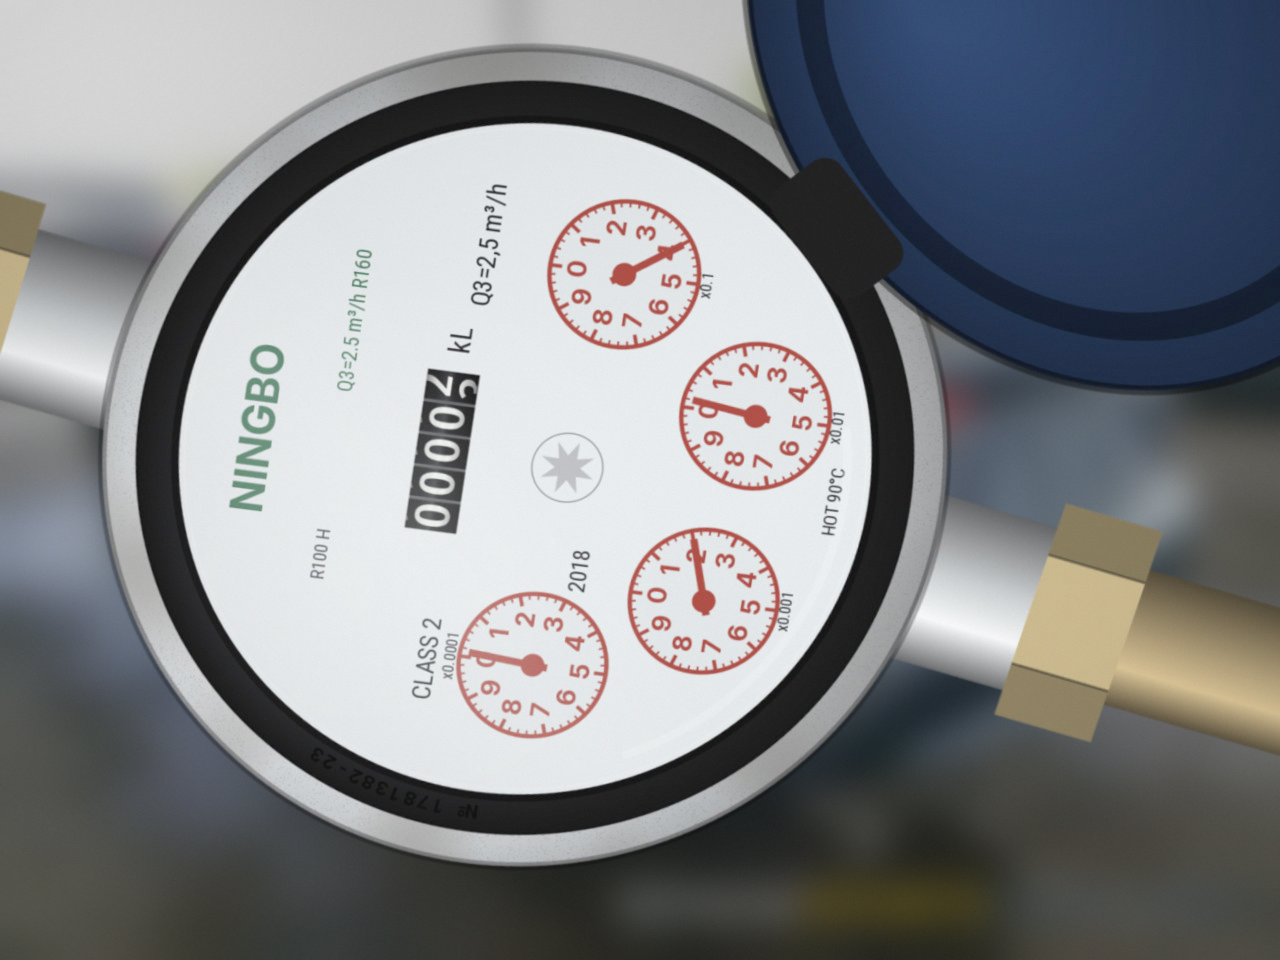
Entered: 2.4020 kL
